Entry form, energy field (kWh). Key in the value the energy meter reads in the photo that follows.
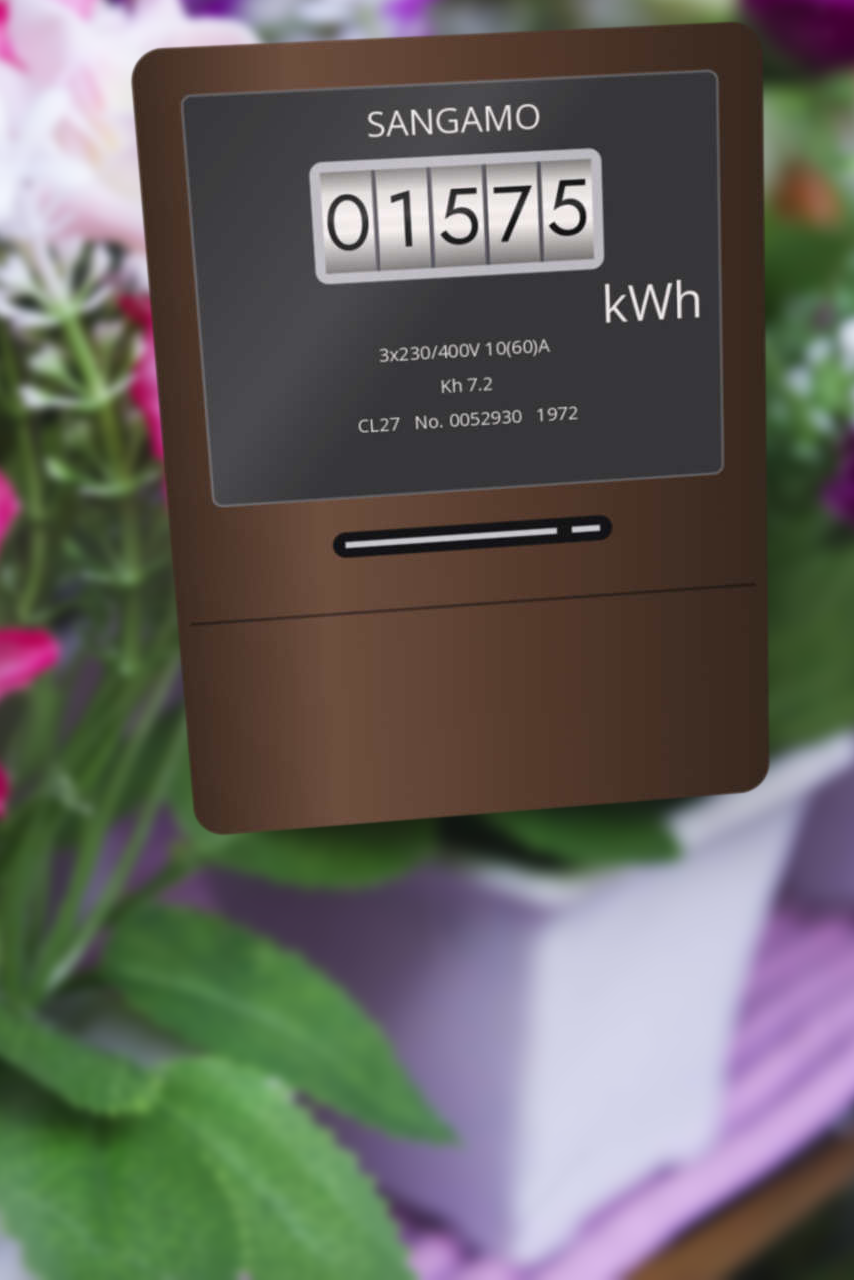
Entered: 1575 kWh
